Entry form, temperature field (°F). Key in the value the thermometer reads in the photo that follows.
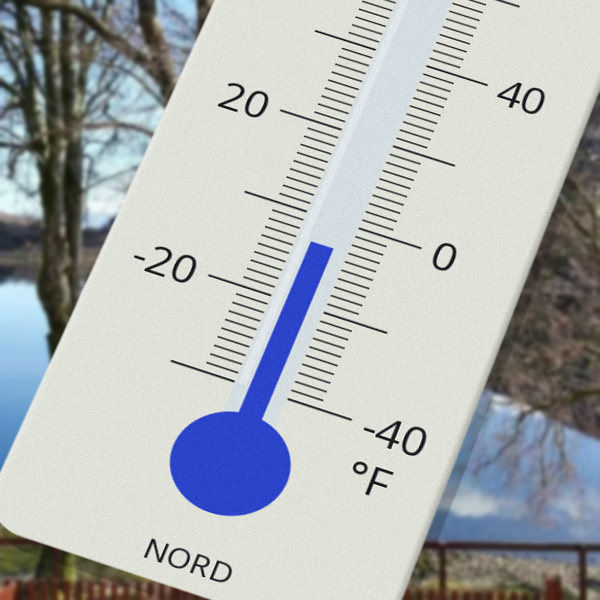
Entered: -6 °F
